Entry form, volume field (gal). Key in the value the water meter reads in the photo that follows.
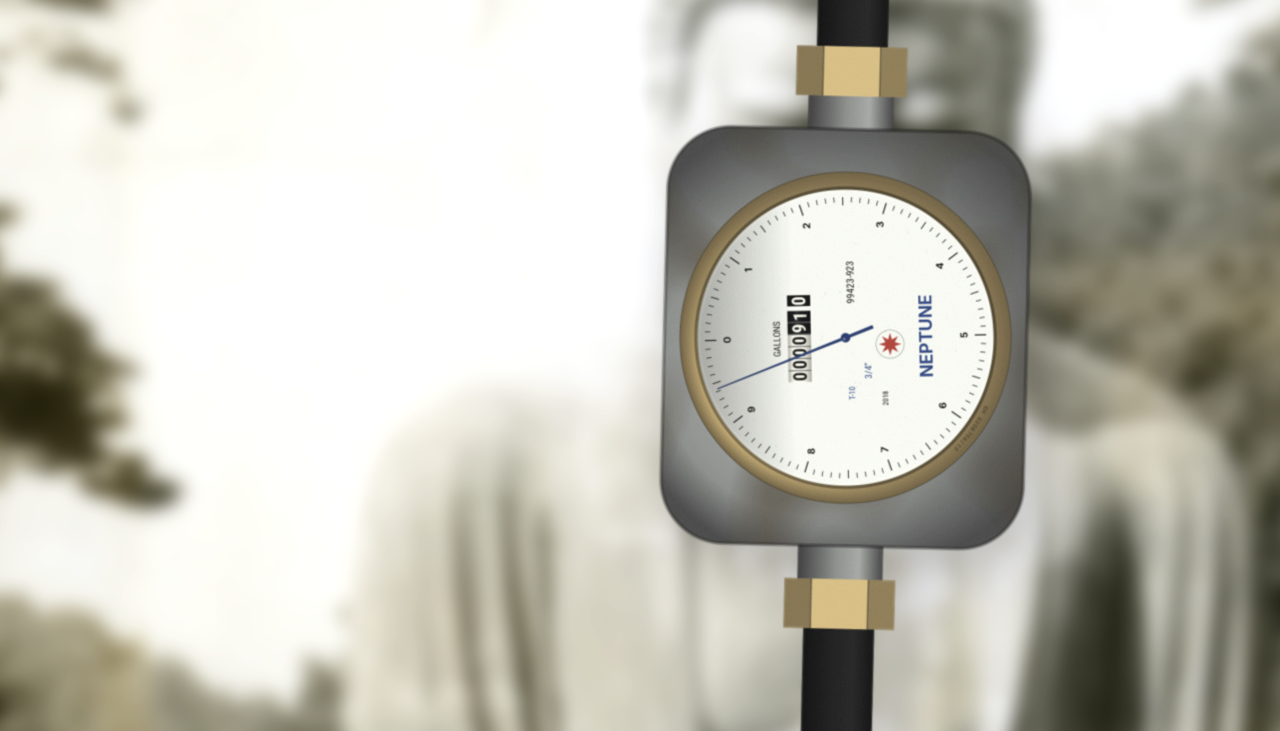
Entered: 909.4 gal
